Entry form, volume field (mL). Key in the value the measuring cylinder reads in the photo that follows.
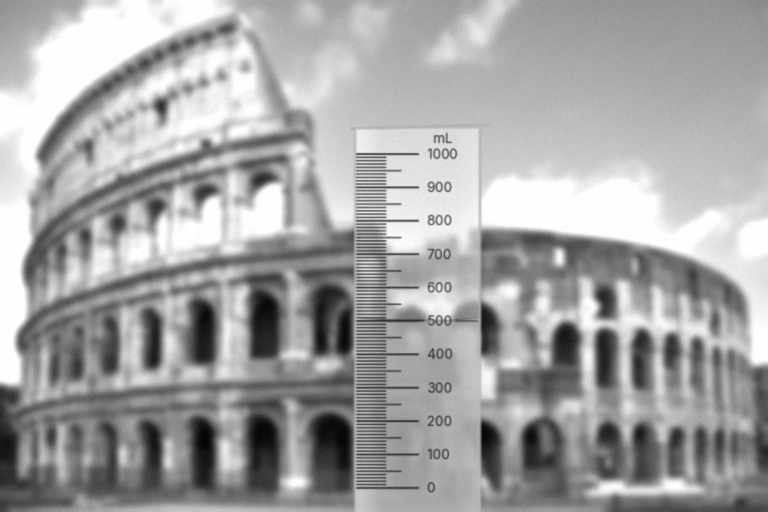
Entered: 500 mL
